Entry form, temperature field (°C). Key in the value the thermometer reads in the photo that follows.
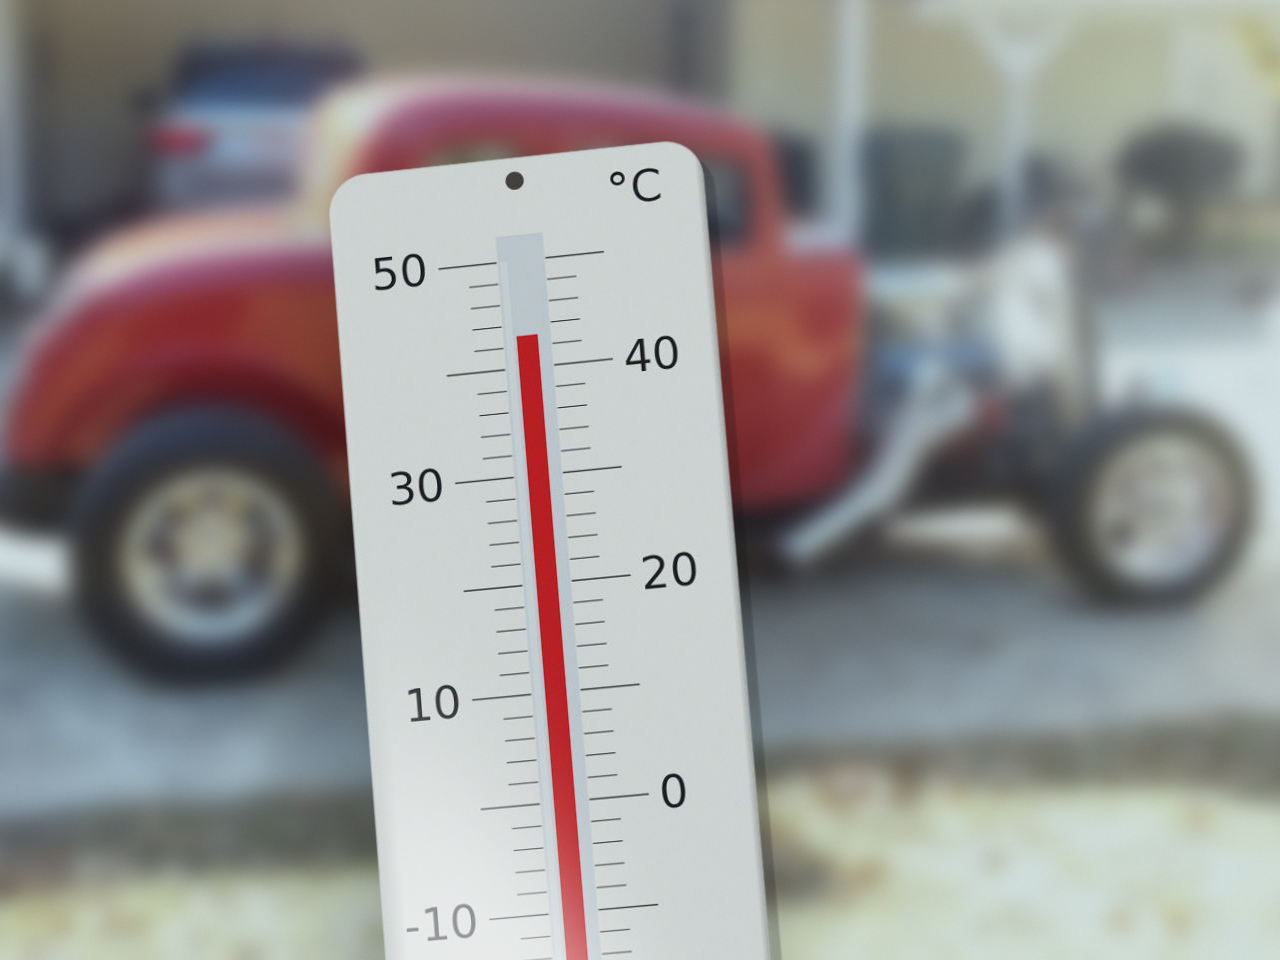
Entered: 43 °C
